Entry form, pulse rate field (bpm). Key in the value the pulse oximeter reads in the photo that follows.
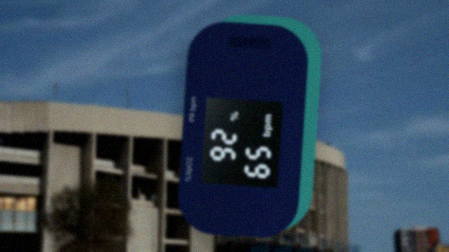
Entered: 65 bpm
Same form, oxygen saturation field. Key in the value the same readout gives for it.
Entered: 92 %
